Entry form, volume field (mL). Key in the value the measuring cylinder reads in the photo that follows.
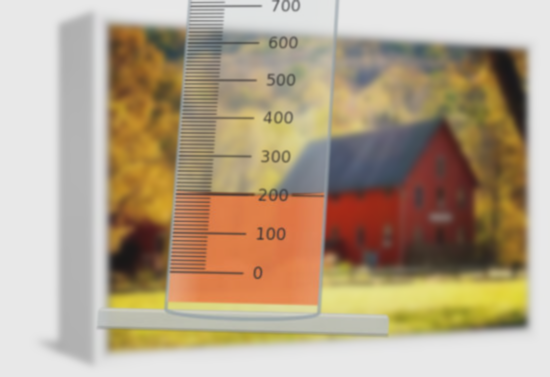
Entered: 200 mL
